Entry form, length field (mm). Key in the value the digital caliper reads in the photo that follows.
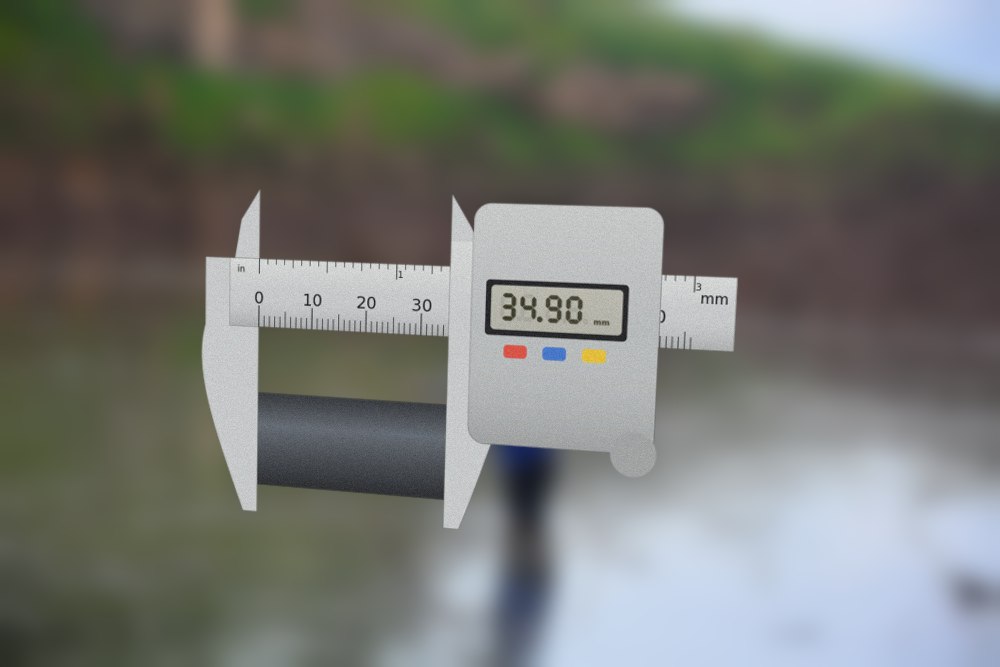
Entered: 34.90 mm
